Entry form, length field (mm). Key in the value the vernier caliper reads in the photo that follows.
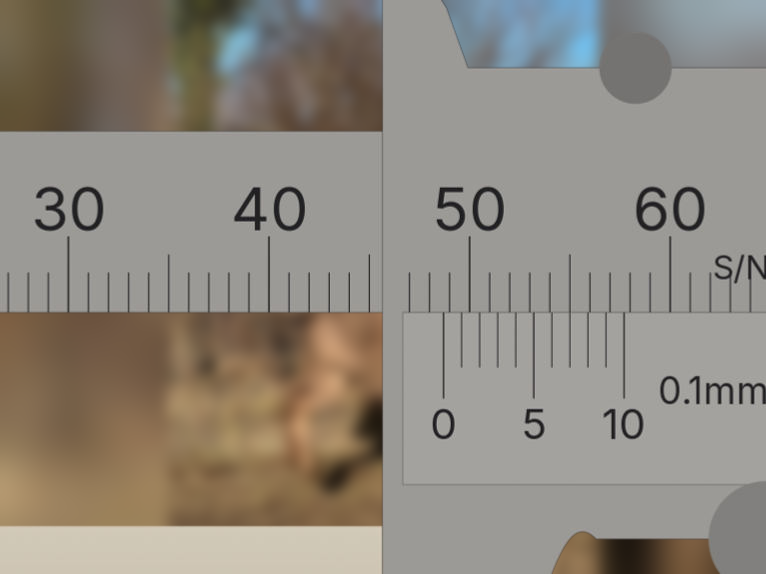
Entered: 48.7 mm
